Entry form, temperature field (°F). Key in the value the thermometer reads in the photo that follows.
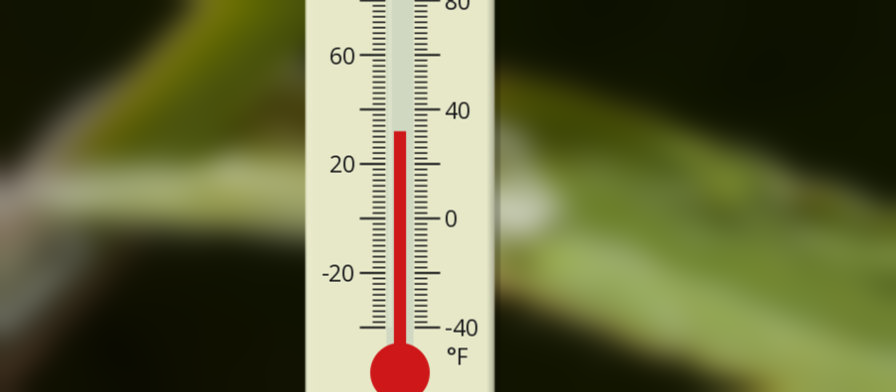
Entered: 32 °F
